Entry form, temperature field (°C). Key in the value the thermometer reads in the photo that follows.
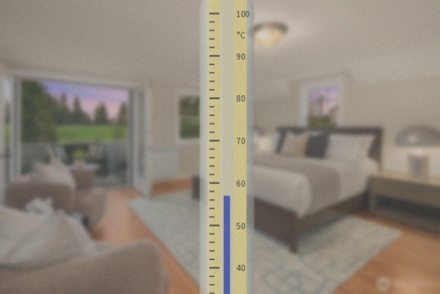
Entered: 57 °C
